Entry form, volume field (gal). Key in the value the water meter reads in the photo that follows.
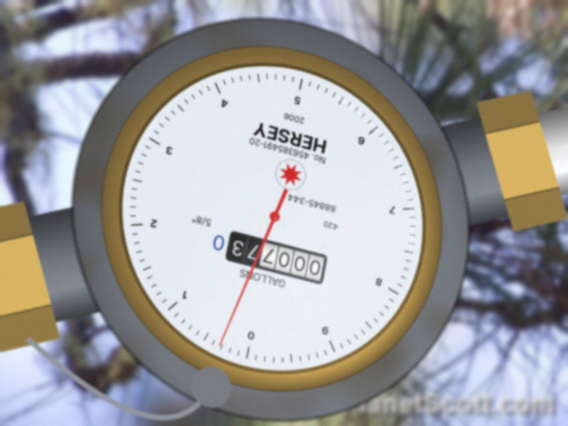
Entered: 7730.3 gal
